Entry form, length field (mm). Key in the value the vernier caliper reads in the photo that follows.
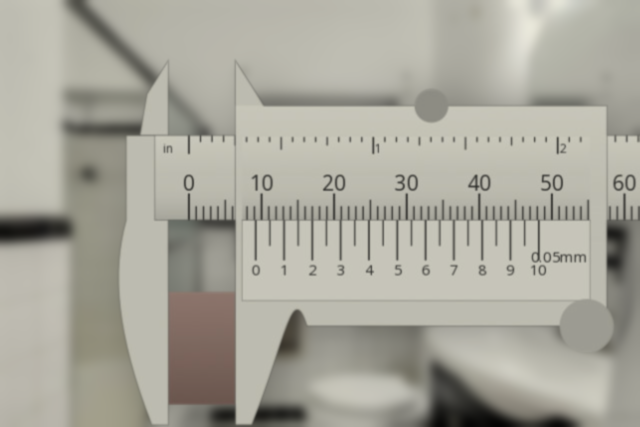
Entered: 9.2 mm
